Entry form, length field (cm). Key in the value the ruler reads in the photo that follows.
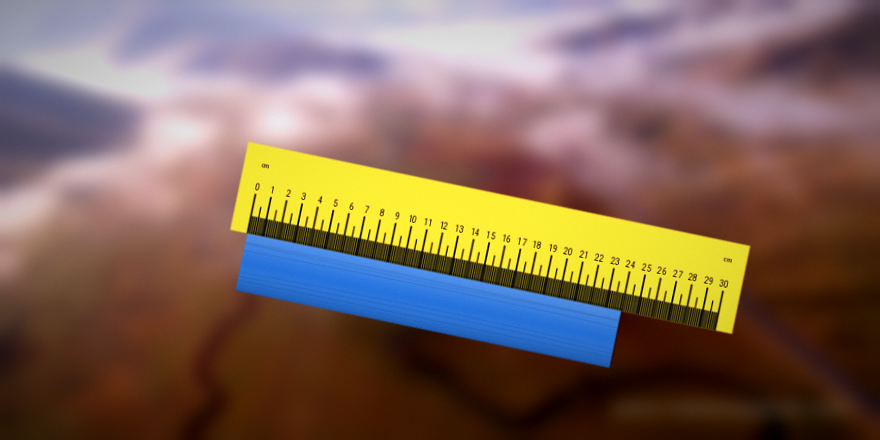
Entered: 24 cm
